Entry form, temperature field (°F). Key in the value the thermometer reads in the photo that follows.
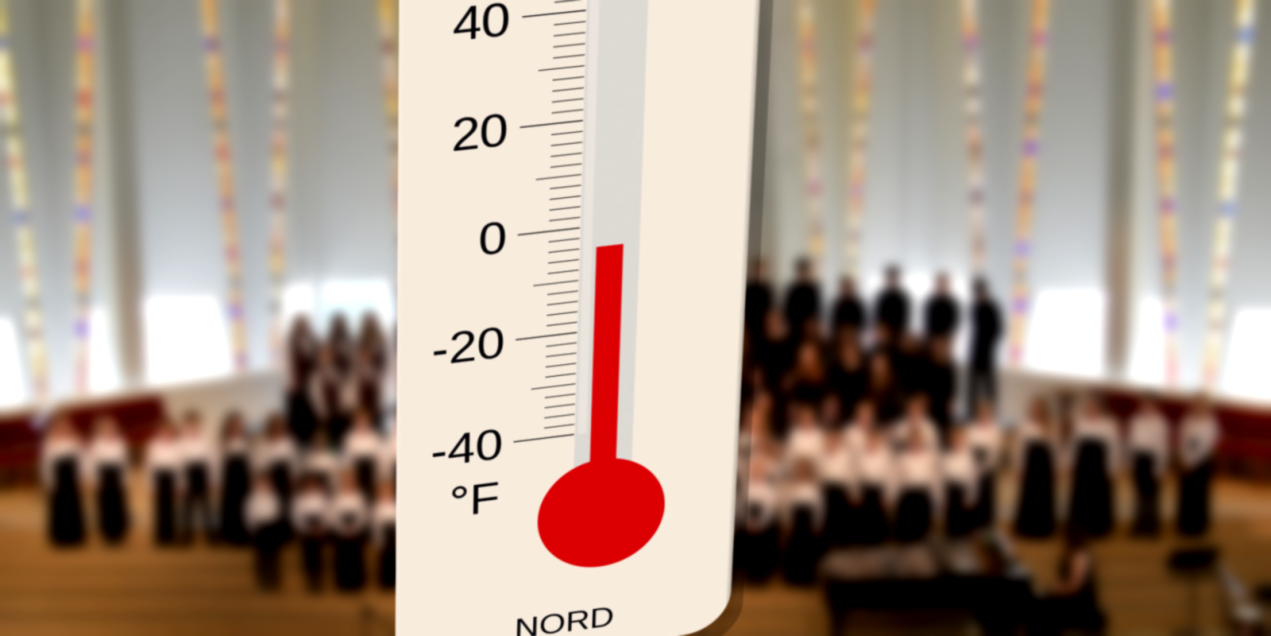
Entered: -4 °F
